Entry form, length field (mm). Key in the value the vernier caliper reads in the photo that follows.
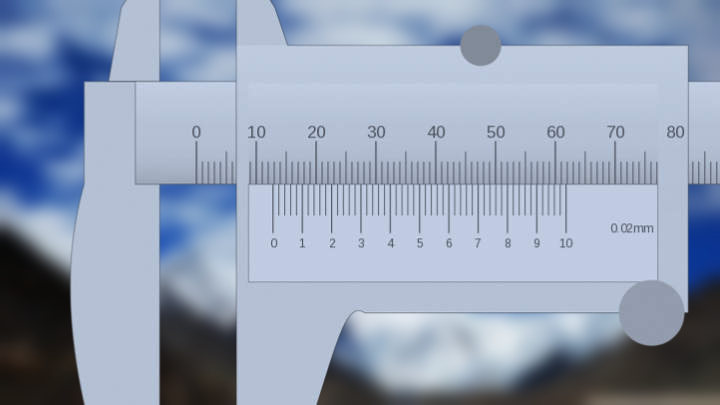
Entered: 12.8 mm
